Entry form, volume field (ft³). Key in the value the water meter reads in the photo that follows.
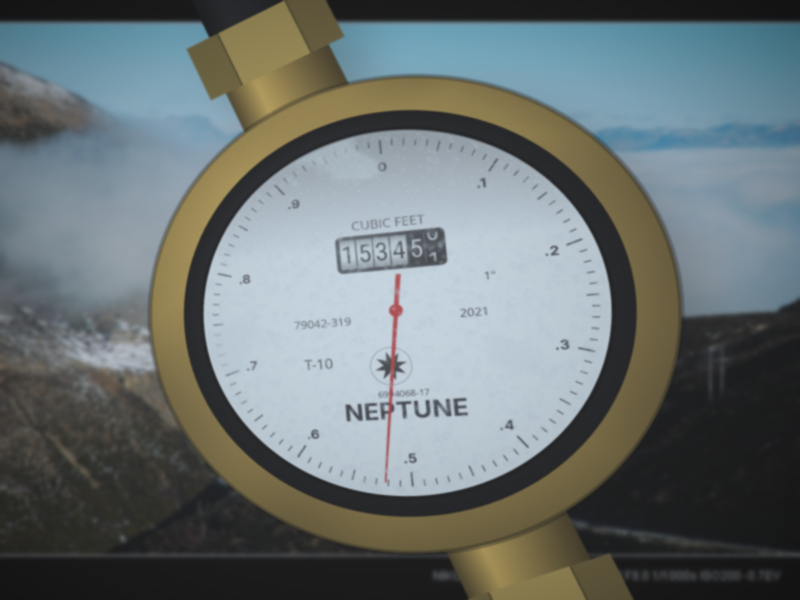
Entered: 153450.52 ft³
